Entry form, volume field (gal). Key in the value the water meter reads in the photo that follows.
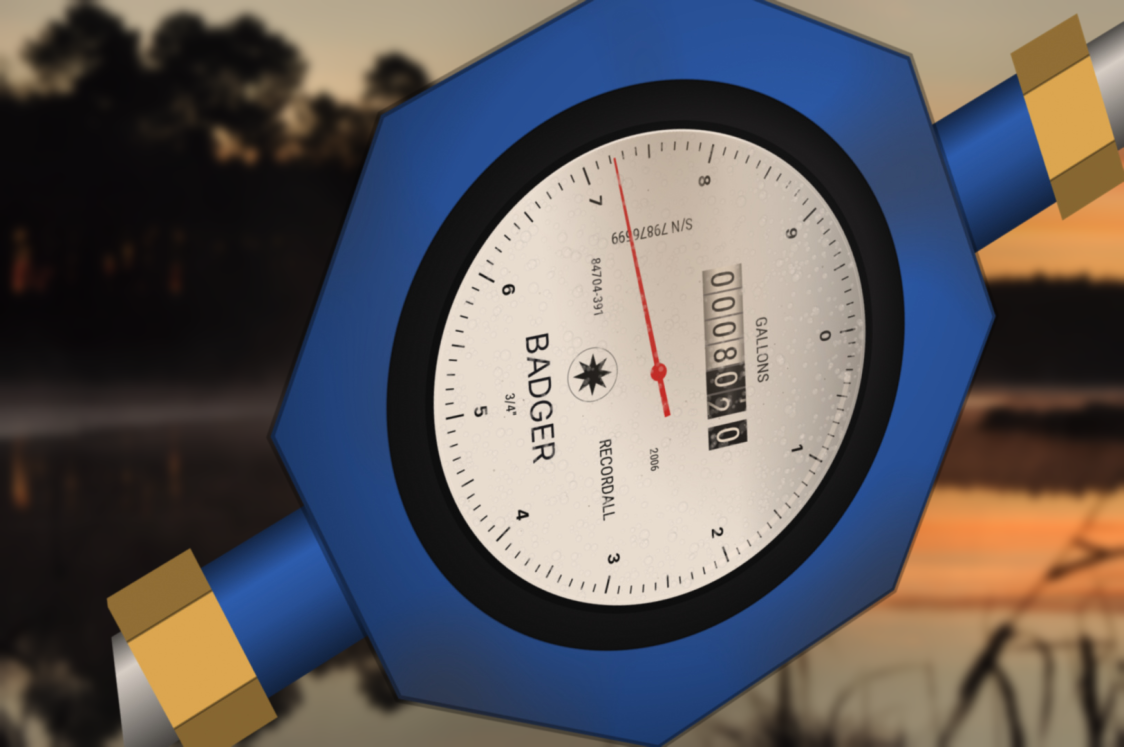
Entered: 8017.2 gal
